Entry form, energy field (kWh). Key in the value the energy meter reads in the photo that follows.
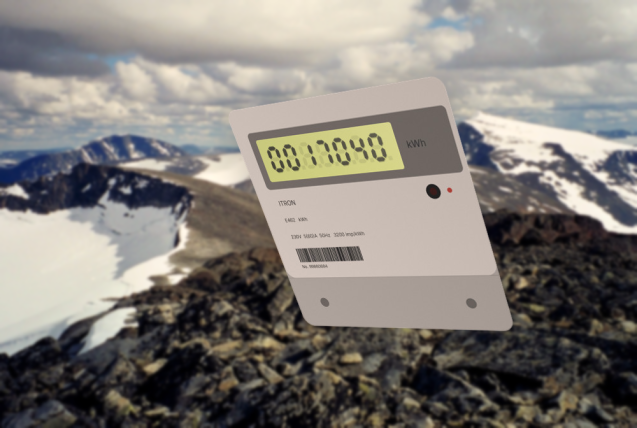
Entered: 17040 kWh
